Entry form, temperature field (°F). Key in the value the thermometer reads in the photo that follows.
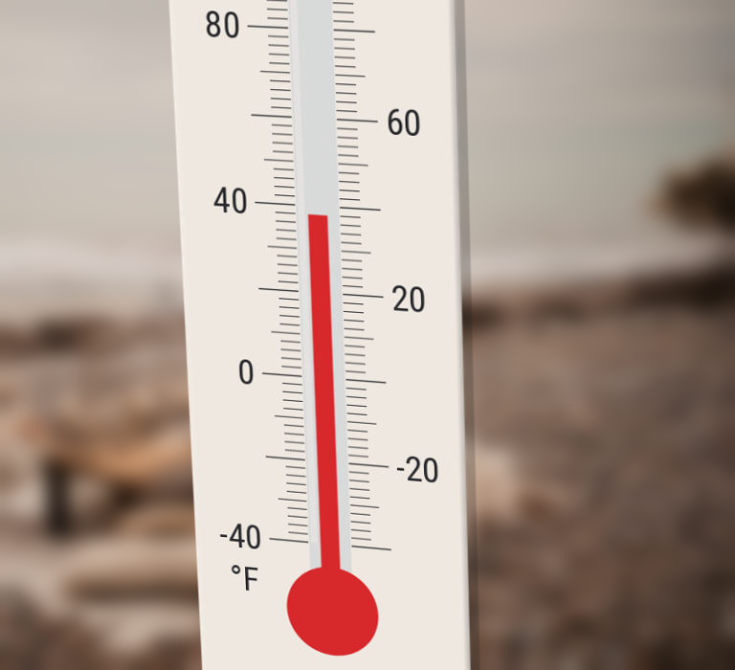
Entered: 38 °F
